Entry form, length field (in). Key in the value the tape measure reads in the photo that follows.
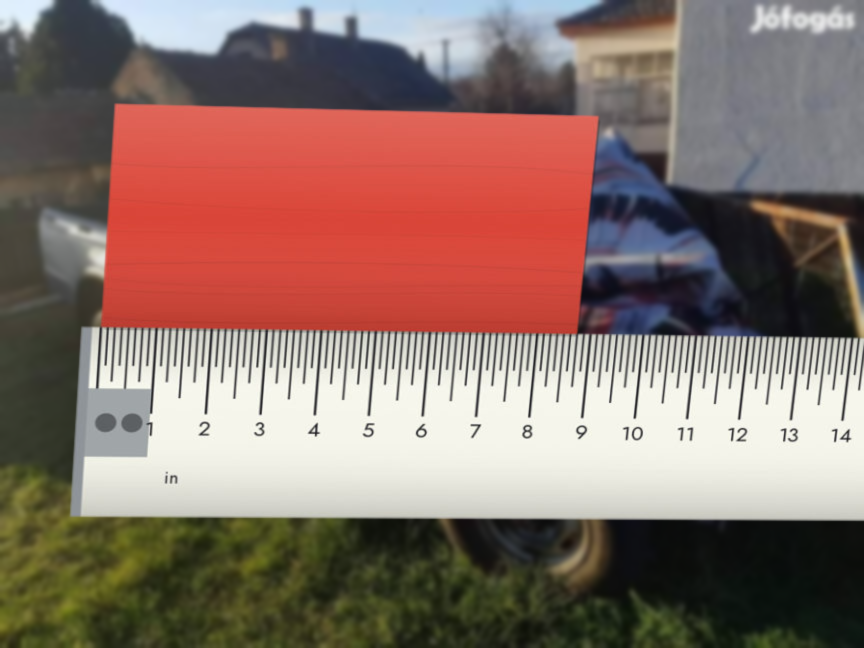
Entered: 8.75 in
